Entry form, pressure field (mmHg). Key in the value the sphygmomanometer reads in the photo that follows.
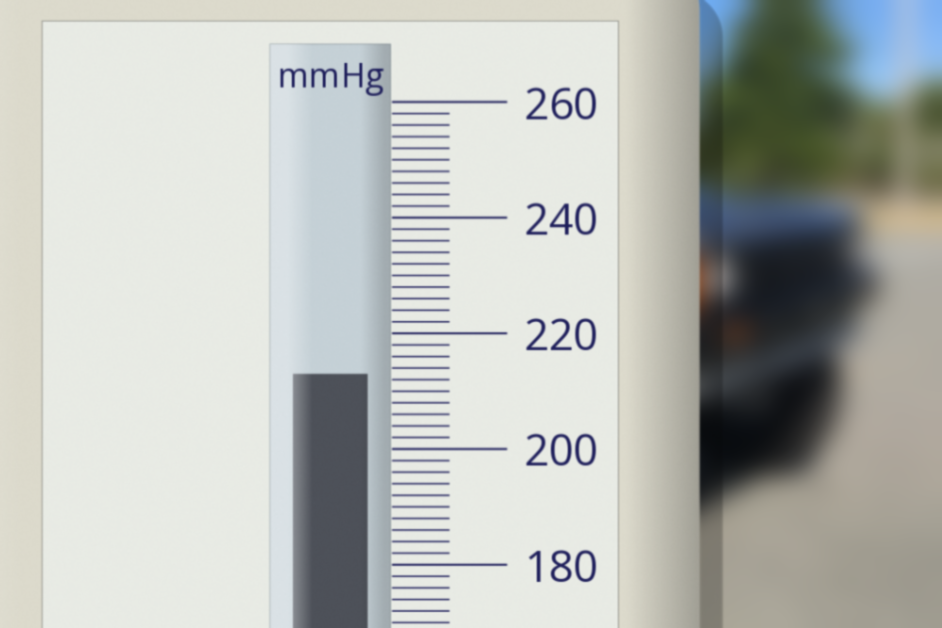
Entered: 213 mmHg
